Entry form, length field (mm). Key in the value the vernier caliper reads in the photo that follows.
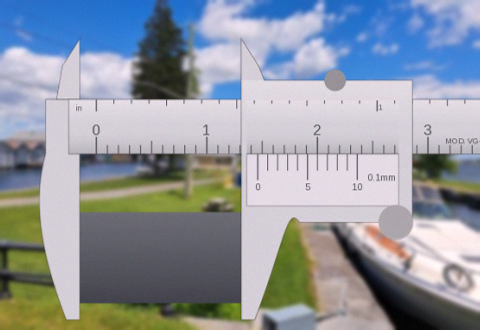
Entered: 14.6 mm
